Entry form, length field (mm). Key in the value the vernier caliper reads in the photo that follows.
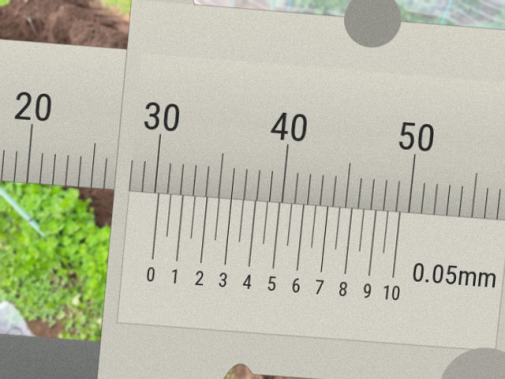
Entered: 30.3 mm
